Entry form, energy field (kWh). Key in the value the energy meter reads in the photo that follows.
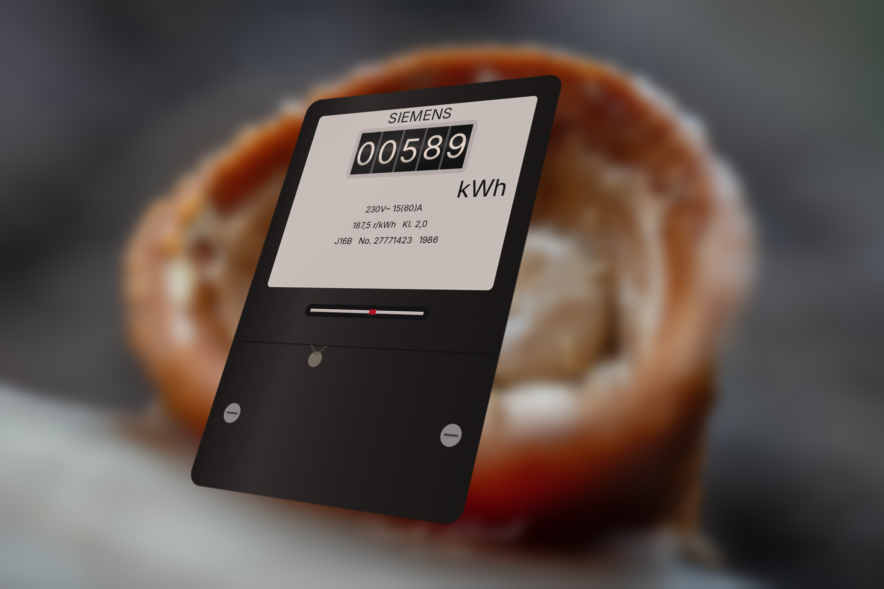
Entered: 589 kWh
